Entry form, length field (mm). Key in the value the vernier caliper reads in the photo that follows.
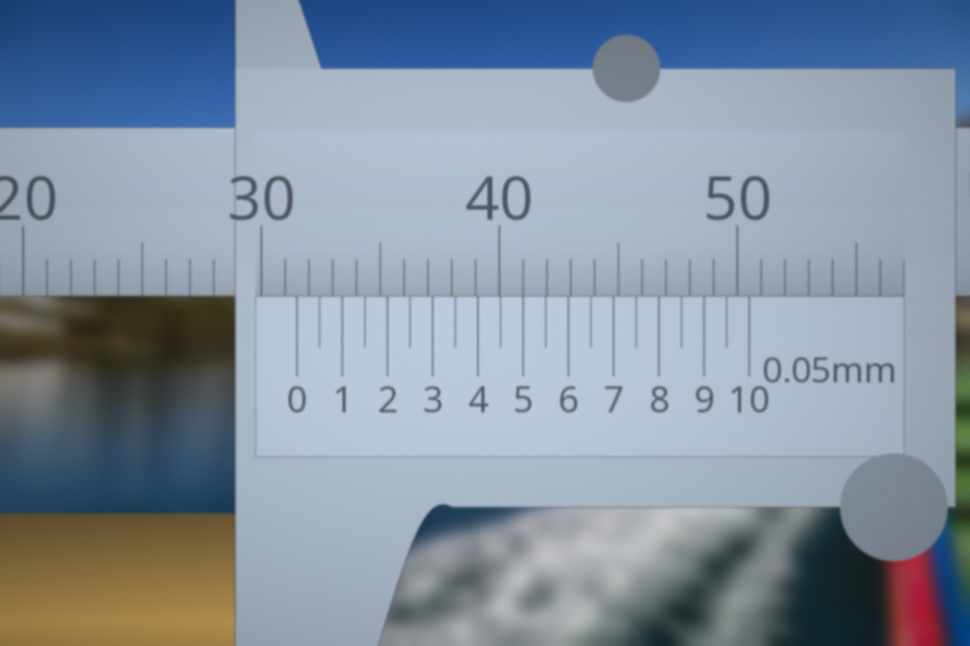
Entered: 31.5 mm
